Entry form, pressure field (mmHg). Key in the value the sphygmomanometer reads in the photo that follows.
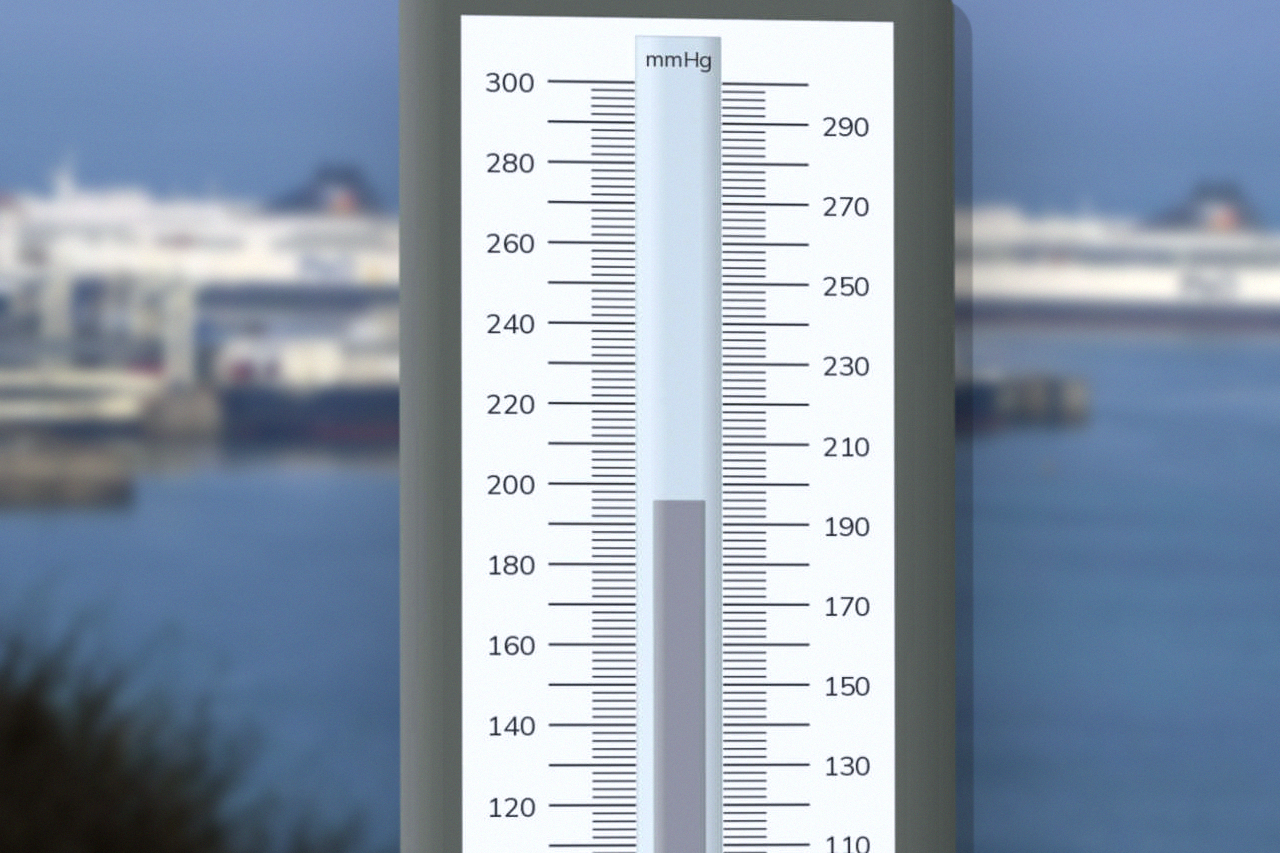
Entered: 196 mmHg
